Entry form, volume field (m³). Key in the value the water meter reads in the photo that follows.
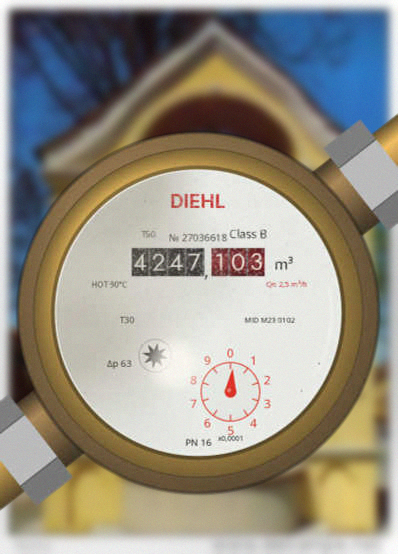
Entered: 4247.1030 m³
